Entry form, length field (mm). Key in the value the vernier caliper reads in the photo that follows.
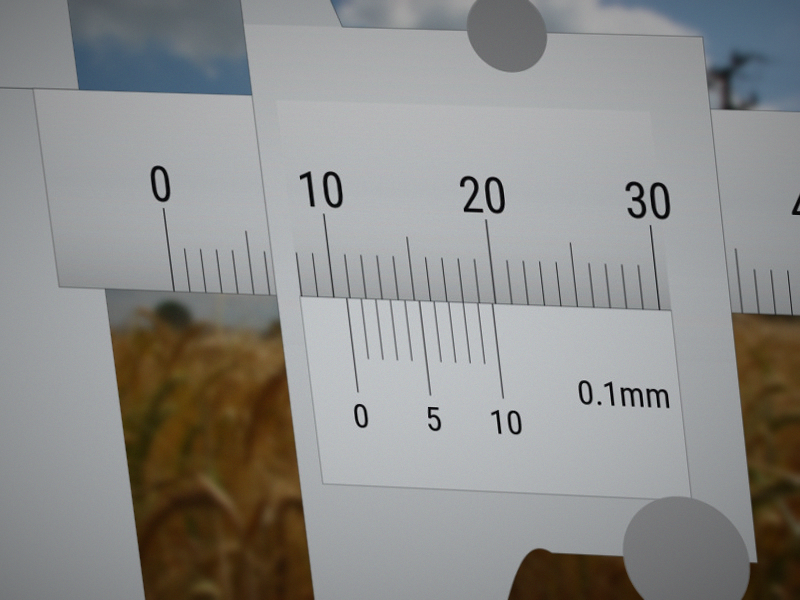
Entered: 10.8 mm
